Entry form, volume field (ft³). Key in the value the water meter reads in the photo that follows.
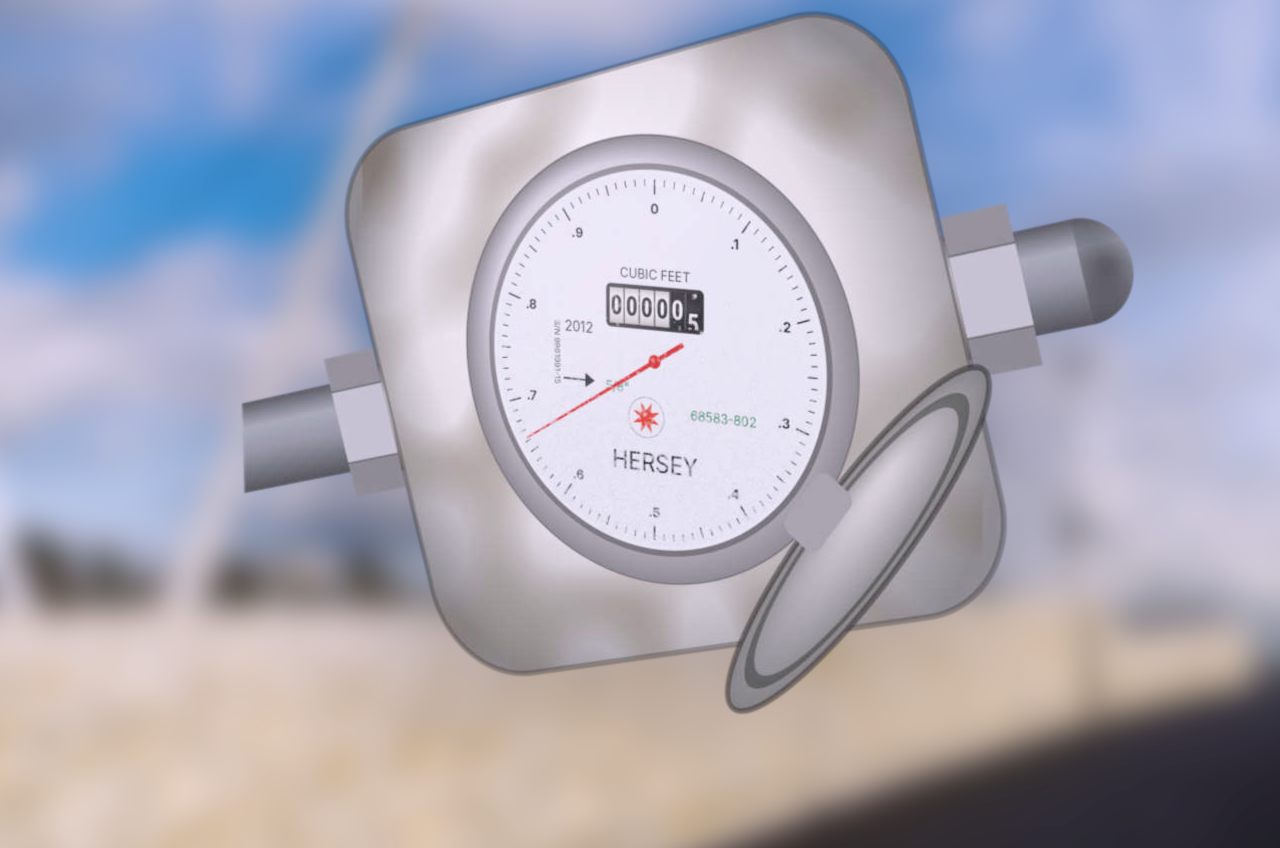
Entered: 4.66 ft³
